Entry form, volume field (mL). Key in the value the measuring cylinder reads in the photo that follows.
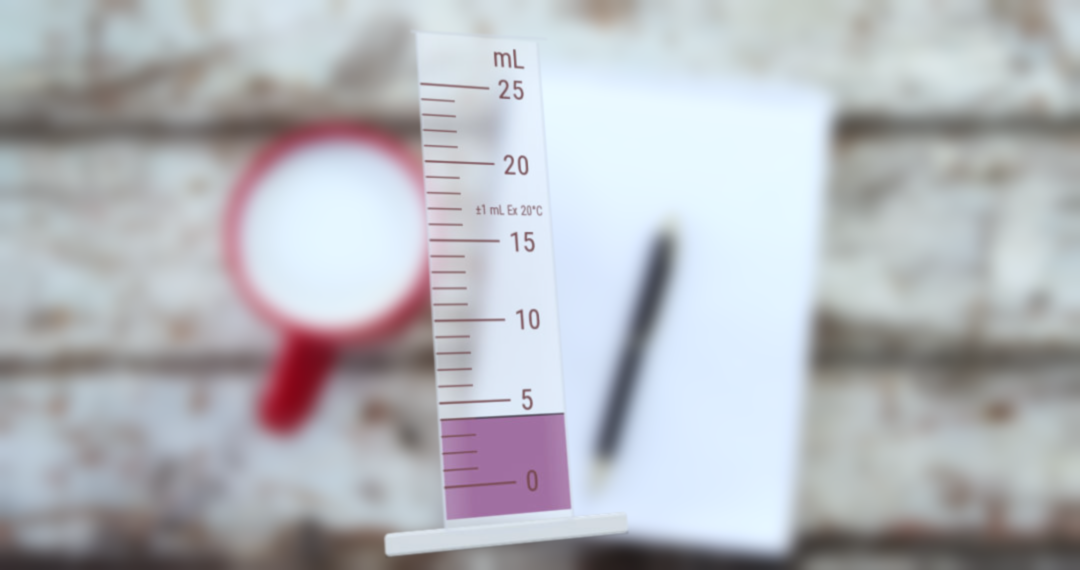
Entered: 4 mL
